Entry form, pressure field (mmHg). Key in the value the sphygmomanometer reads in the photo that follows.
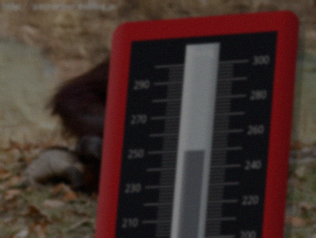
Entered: 250 mmHg
